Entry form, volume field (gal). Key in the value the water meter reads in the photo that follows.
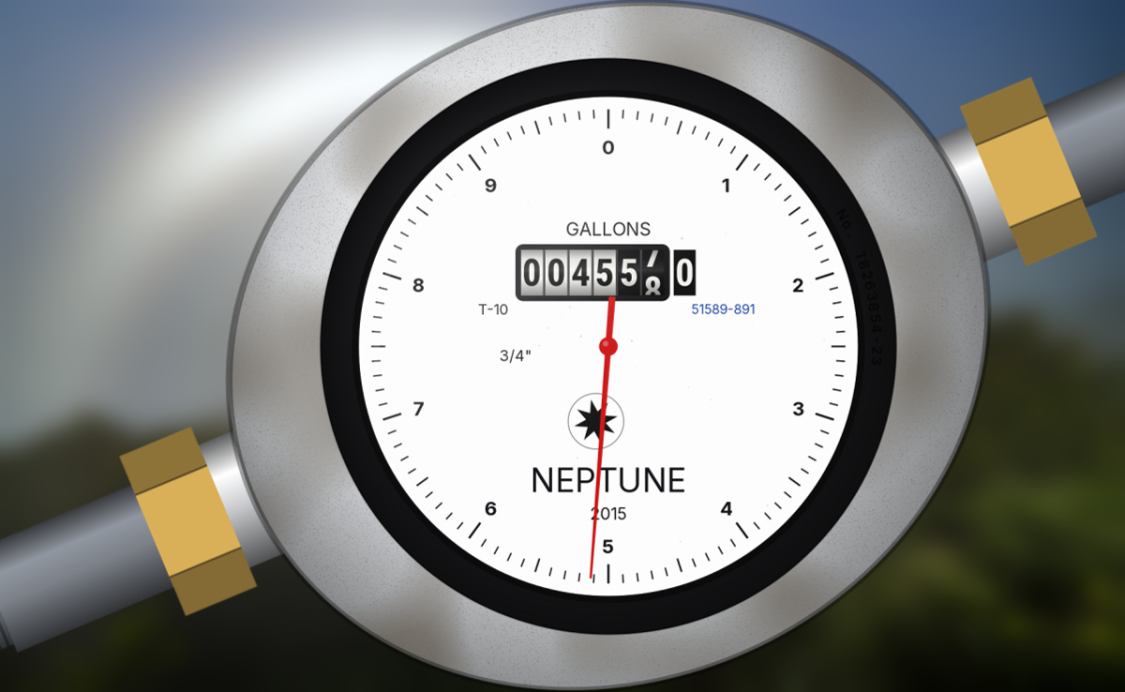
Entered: 45575.1 gal
